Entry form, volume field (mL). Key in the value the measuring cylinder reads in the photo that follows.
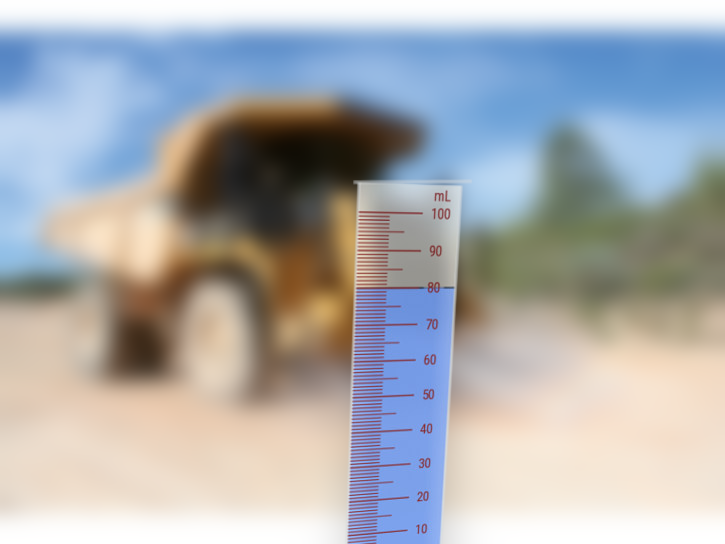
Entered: 80 mL
